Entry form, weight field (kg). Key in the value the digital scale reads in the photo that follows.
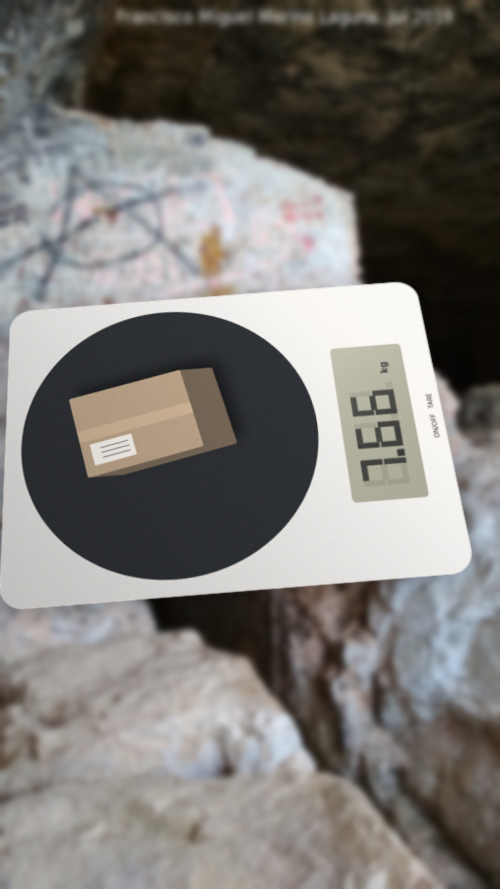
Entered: 7.66 kg
